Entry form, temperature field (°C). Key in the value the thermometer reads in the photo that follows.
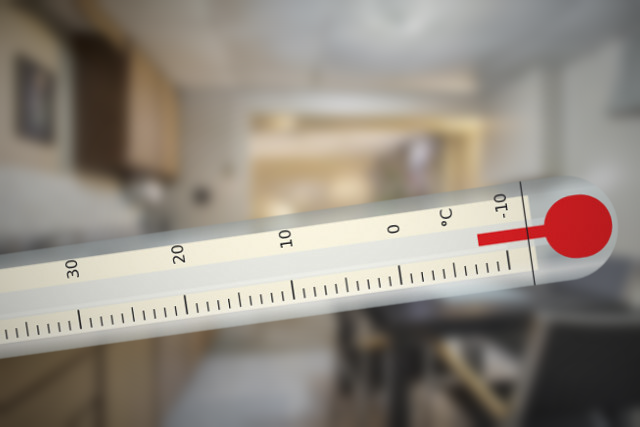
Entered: -7.5 °C
